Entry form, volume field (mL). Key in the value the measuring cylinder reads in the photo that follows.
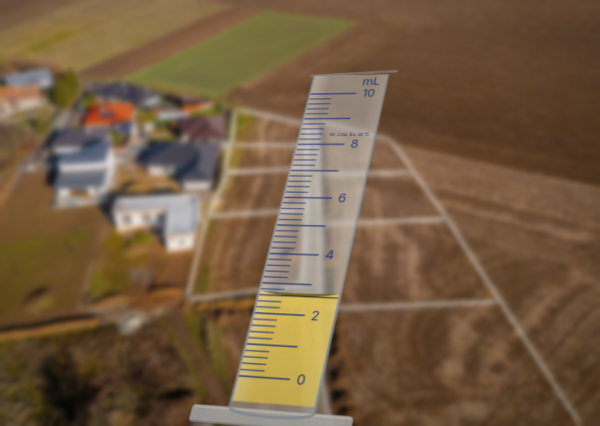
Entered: 2.6 mL
